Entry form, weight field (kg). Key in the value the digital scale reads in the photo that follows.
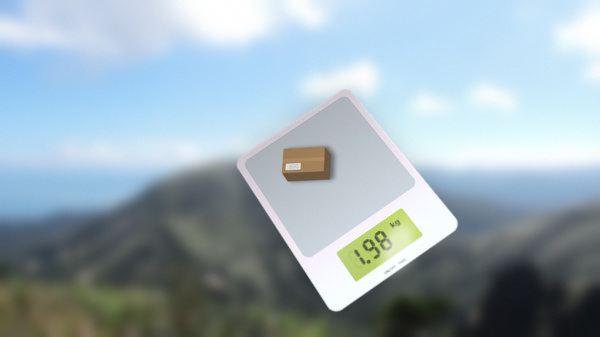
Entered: 1.98 kg
